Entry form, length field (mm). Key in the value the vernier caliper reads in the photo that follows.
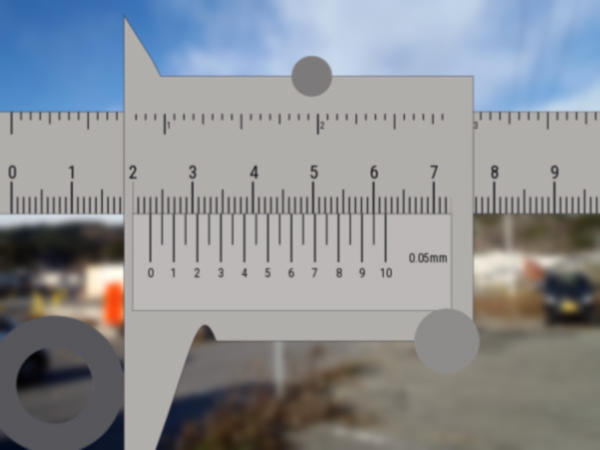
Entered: 23.0 mm
